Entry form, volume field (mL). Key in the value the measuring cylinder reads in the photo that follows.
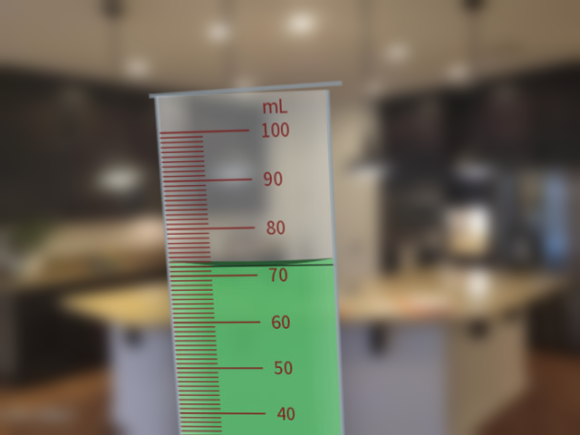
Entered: 72 mL
